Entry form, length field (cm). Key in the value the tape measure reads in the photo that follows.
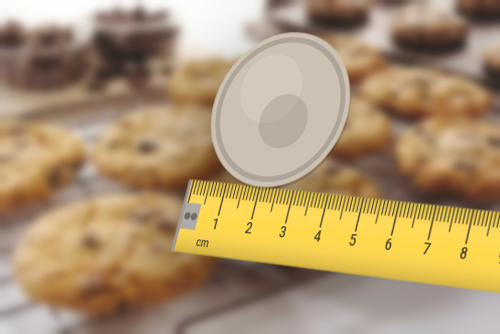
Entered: 4 cm
